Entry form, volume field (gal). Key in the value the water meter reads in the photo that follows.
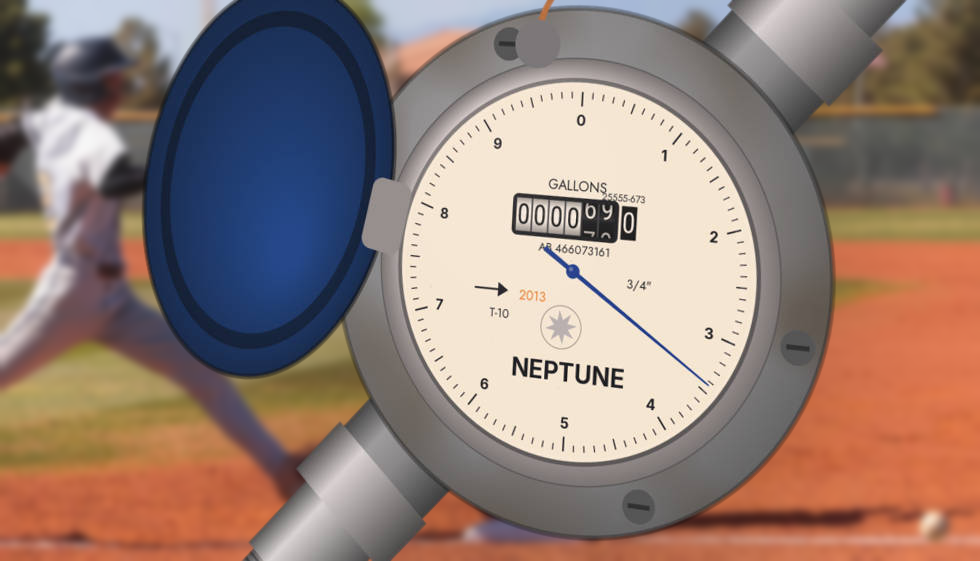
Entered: 693.4 gal
